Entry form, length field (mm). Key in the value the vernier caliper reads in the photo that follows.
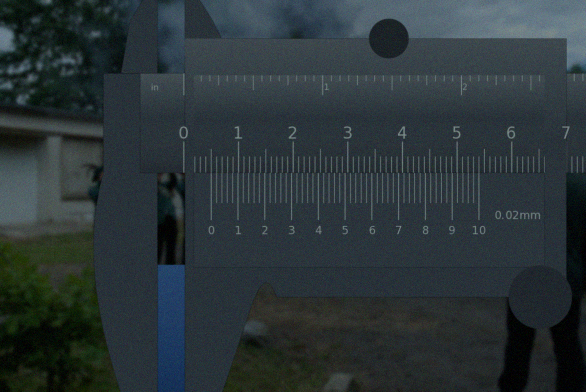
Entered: 5.0 mm
